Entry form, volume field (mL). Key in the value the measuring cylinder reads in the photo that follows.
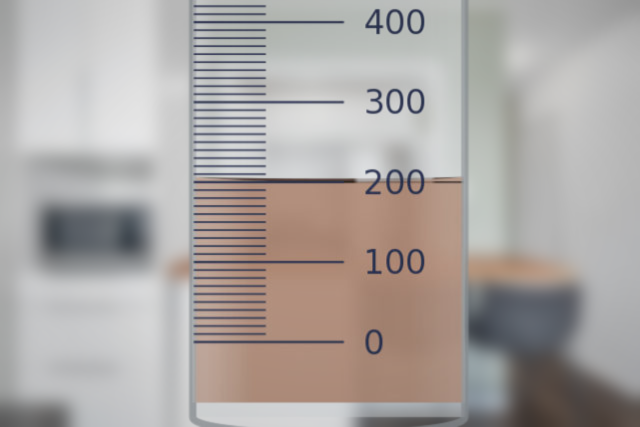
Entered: 200 mL
